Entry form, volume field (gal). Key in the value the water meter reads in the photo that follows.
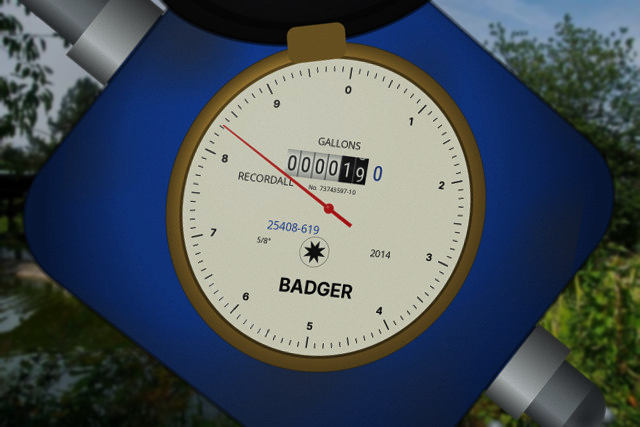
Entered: 188.3 gal
